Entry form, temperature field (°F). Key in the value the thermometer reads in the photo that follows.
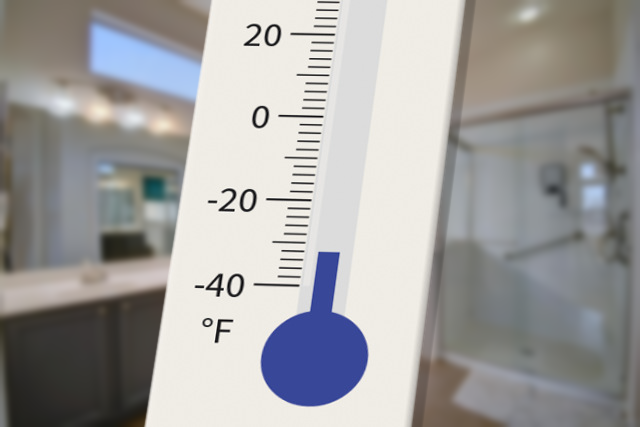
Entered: -32 °F
